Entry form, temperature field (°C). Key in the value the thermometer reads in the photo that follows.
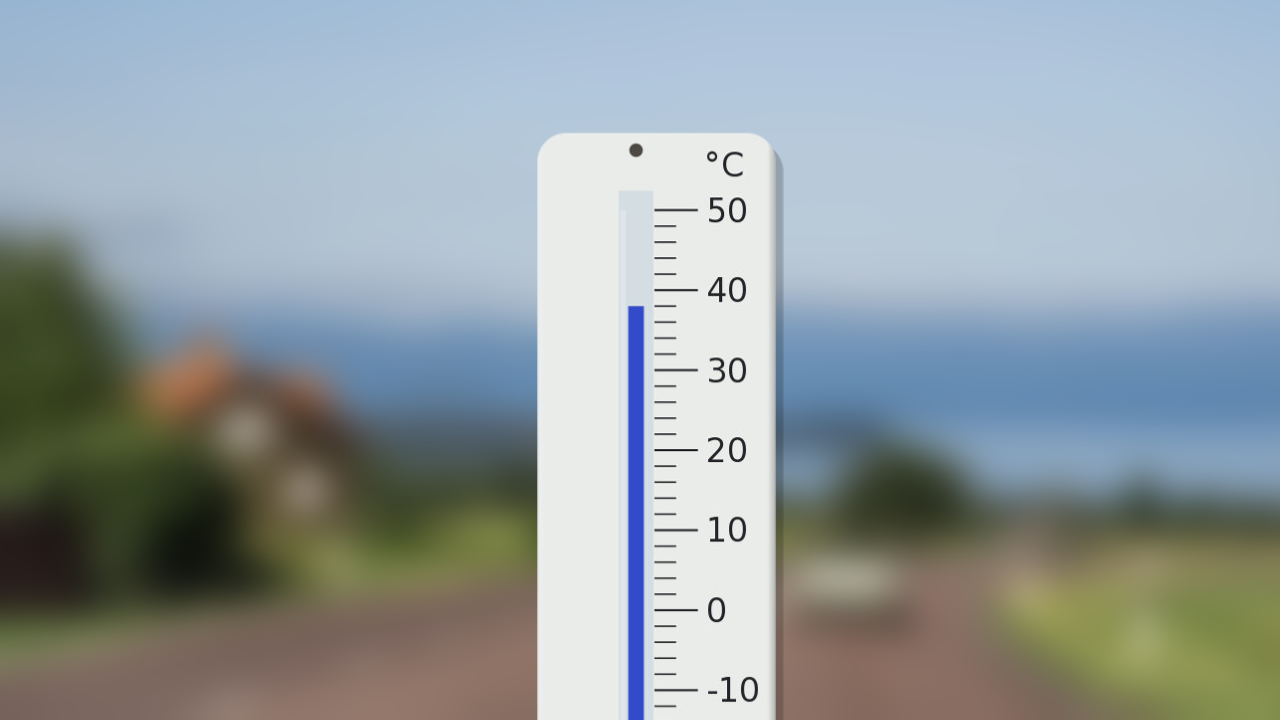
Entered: 38 °C
